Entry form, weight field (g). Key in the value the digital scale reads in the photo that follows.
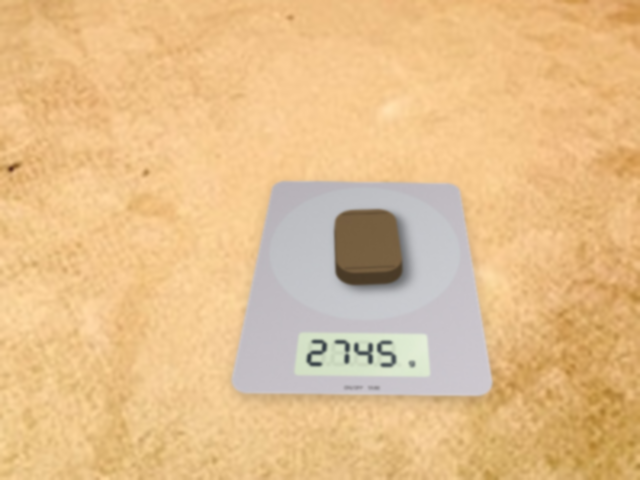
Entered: 2745 g
